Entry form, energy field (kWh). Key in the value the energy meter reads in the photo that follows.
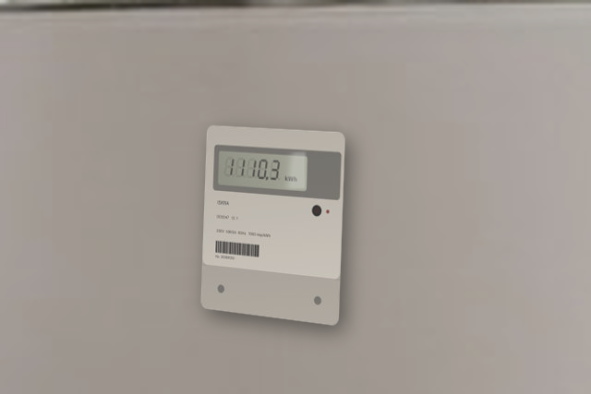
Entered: 1110.3 kWh
